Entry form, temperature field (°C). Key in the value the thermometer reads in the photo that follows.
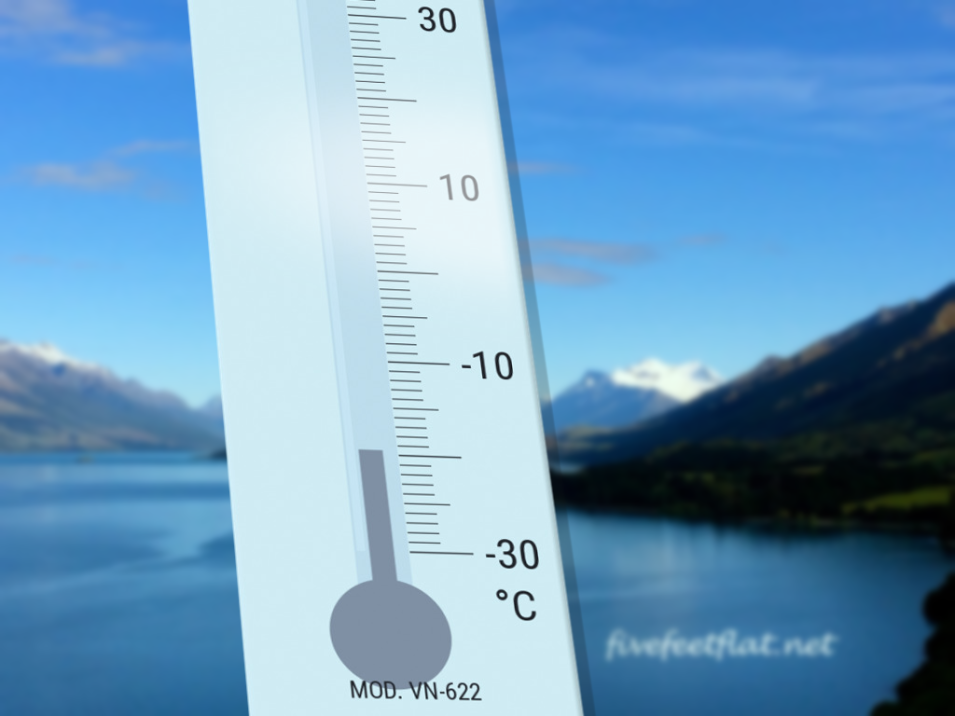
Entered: -19.5 °C
